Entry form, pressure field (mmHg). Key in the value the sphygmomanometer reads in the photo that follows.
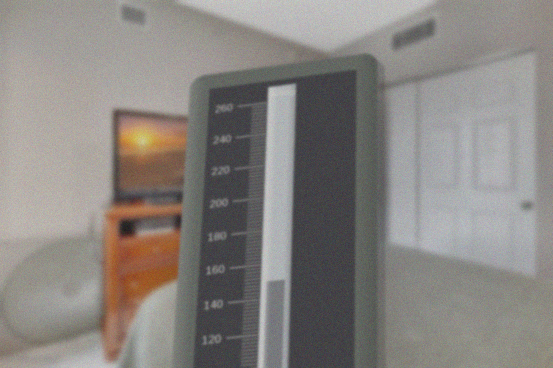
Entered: 150 mmHg
